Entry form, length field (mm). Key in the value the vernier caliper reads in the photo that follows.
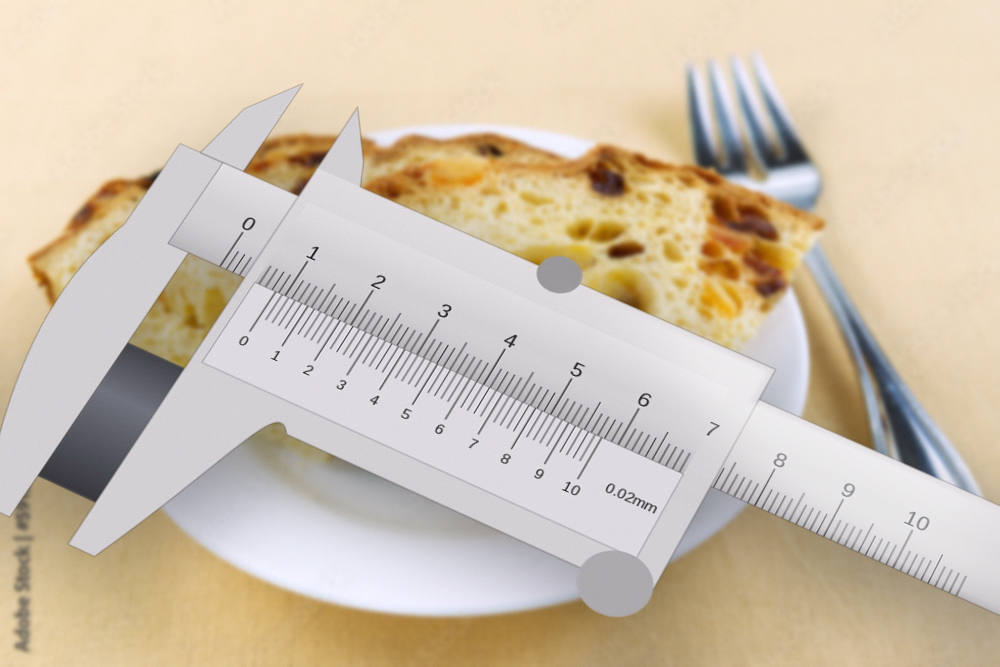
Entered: 8.6 mm
